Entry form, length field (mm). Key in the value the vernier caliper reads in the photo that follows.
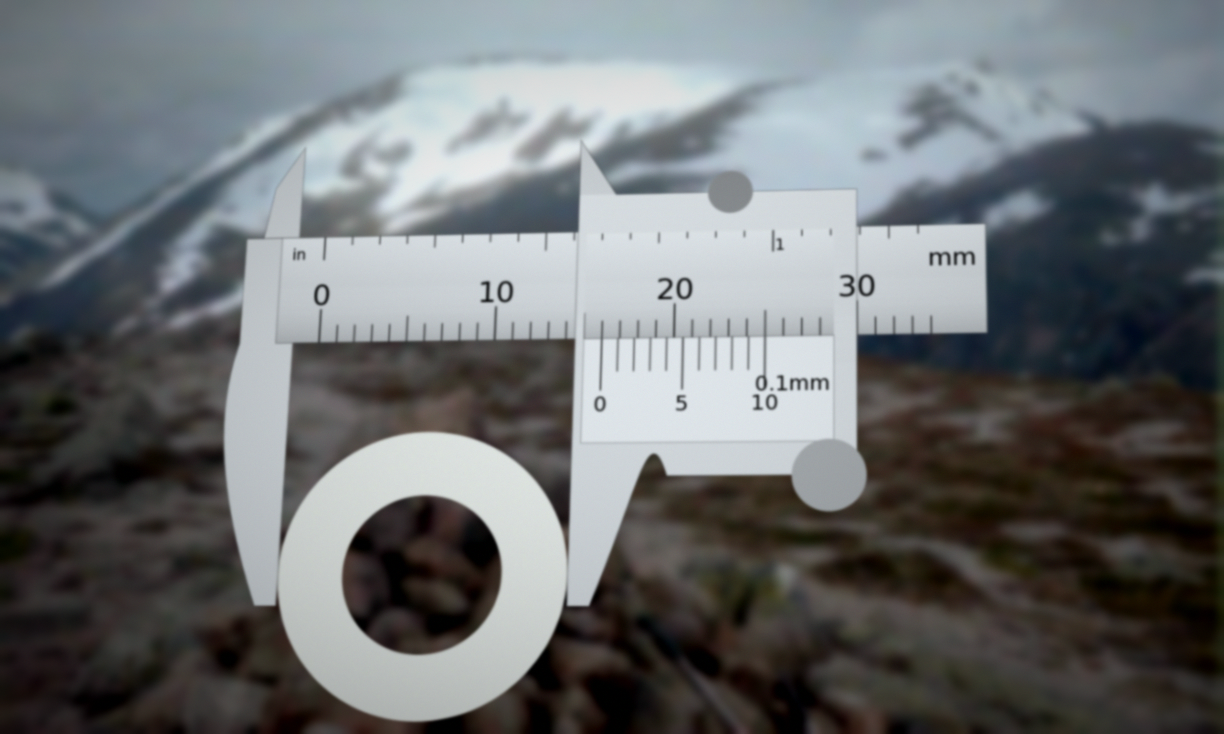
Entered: 16.0 mm
